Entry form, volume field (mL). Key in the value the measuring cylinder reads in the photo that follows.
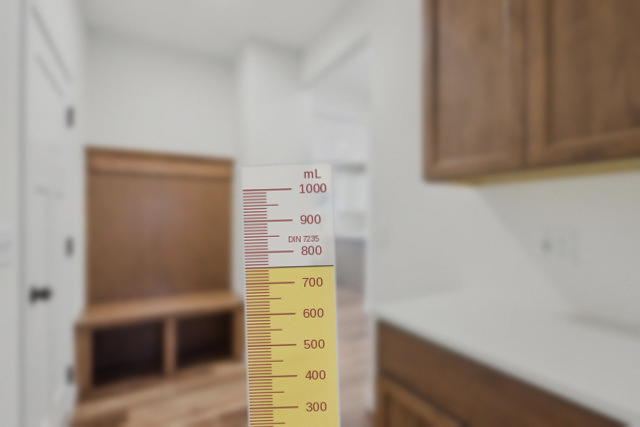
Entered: 750 mL
